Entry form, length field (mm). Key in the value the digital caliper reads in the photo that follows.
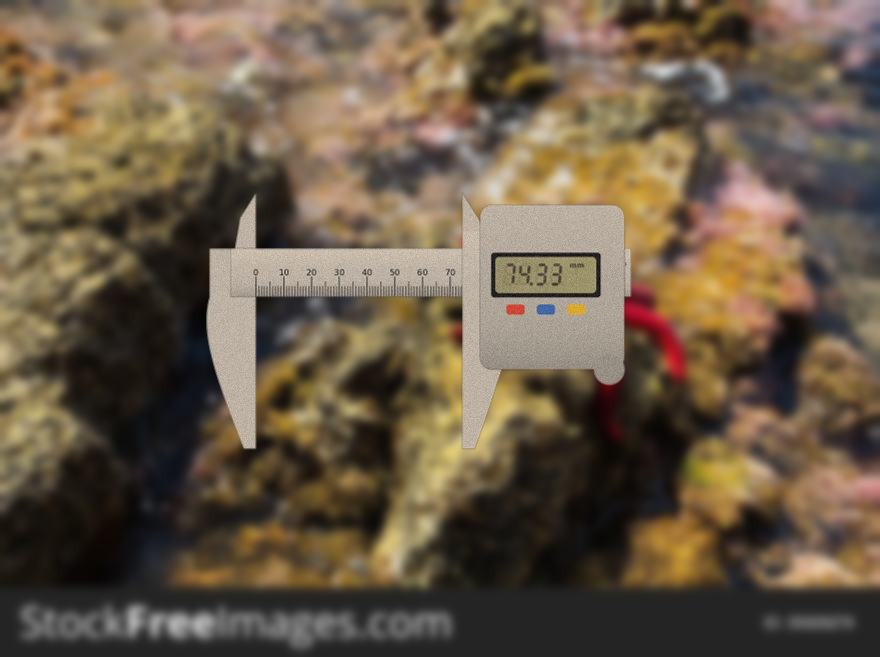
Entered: 74.33 mm
